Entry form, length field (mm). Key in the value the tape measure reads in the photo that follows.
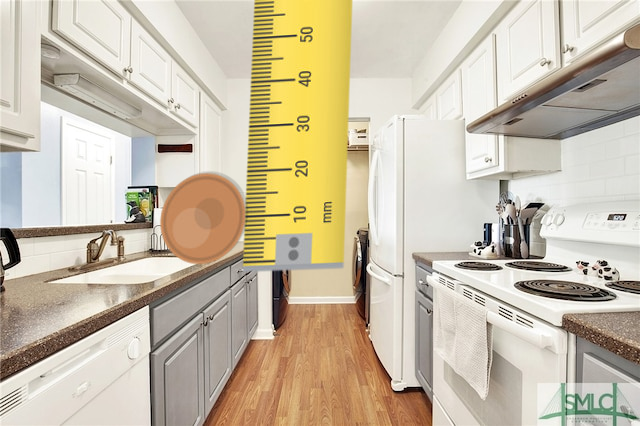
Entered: 20 mm
